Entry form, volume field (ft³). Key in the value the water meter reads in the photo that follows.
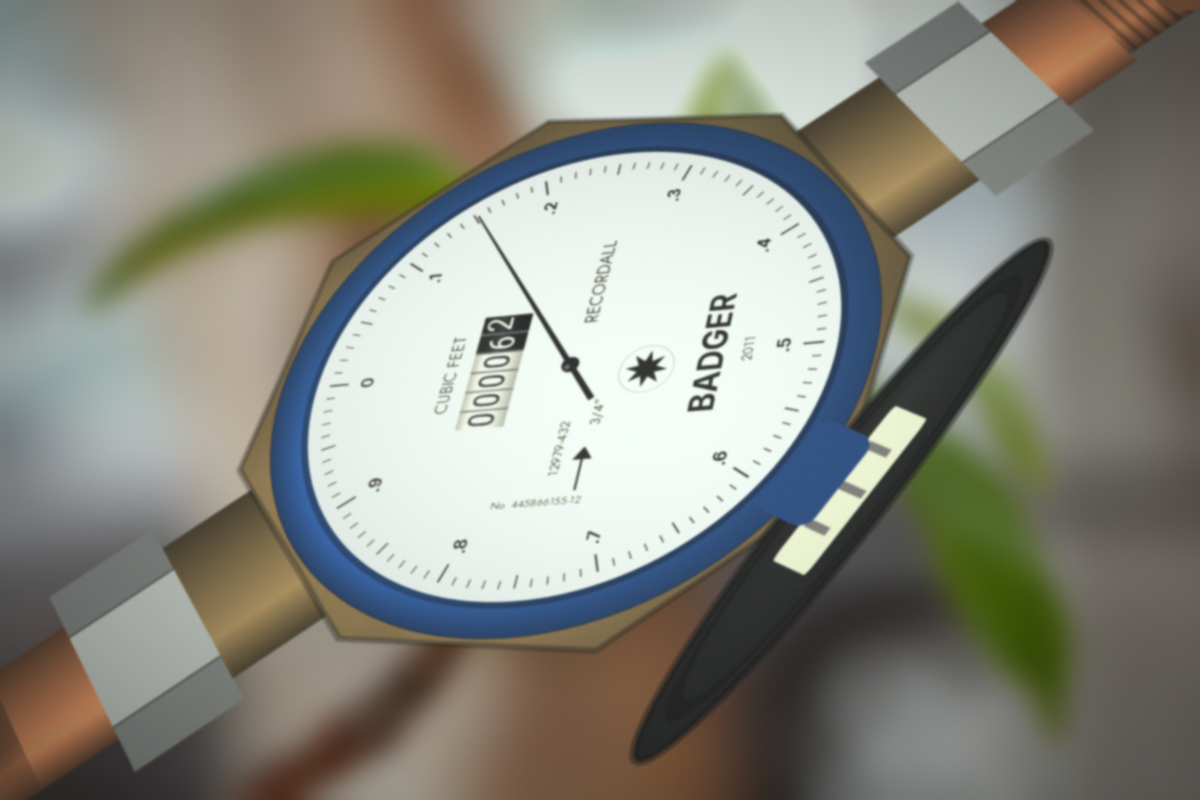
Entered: 62.15 ft³
